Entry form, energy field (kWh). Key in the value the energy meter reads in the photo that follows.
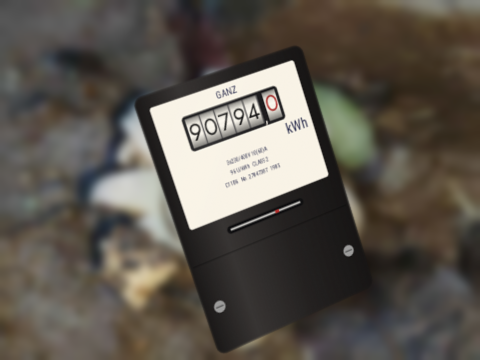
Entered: 90794.0 kWh
